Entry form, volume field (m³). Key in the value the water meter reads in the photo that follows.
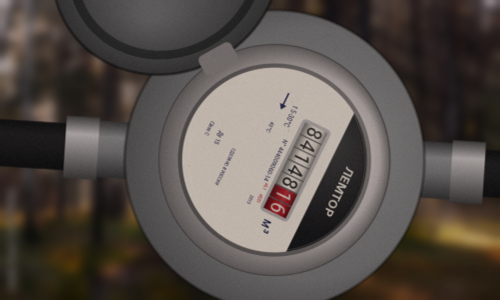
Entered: 84148.16 m³
